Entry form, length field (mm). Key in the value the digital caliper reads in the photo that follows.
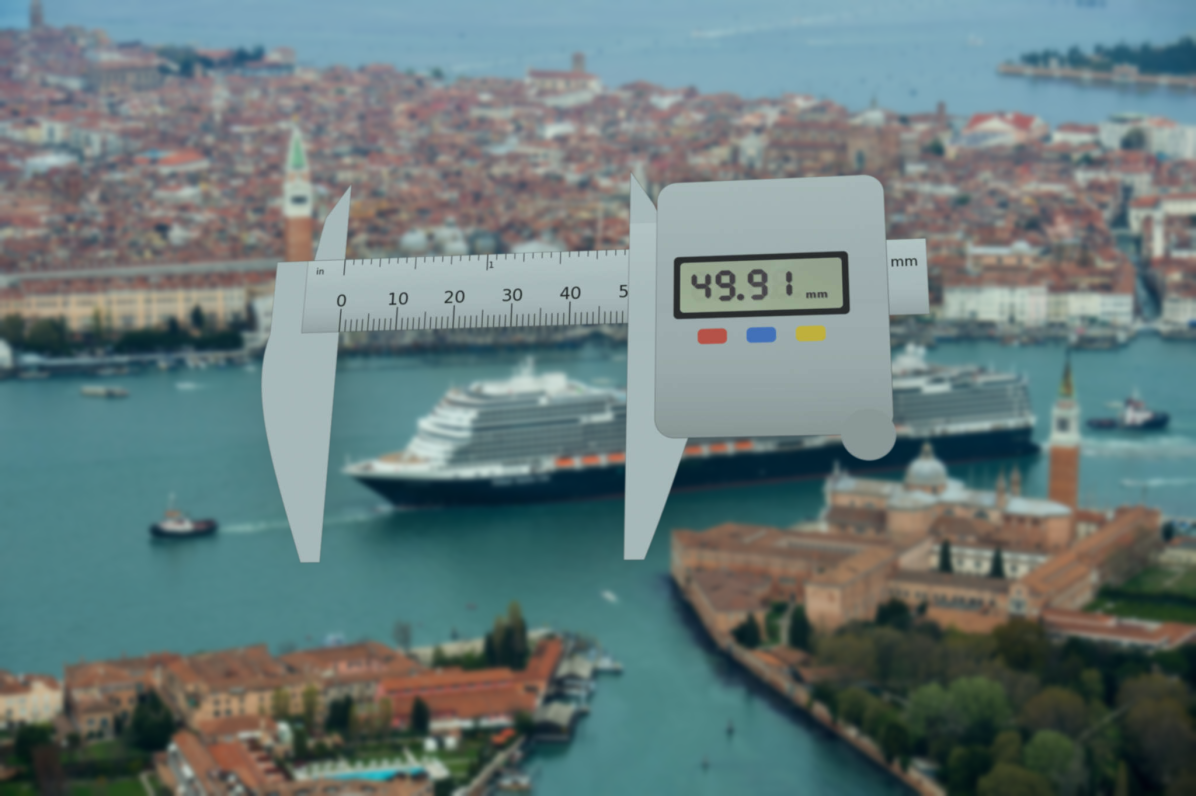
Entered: 49.91 mm
